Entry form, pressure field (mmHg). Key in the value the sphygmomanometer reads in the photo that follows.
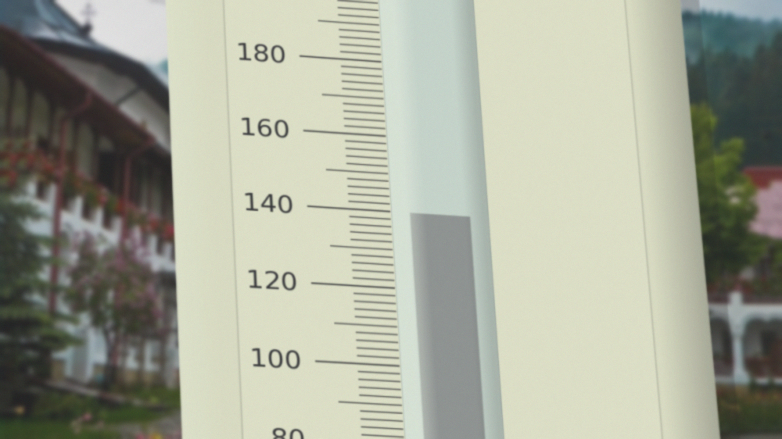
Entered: 140 mmHg
